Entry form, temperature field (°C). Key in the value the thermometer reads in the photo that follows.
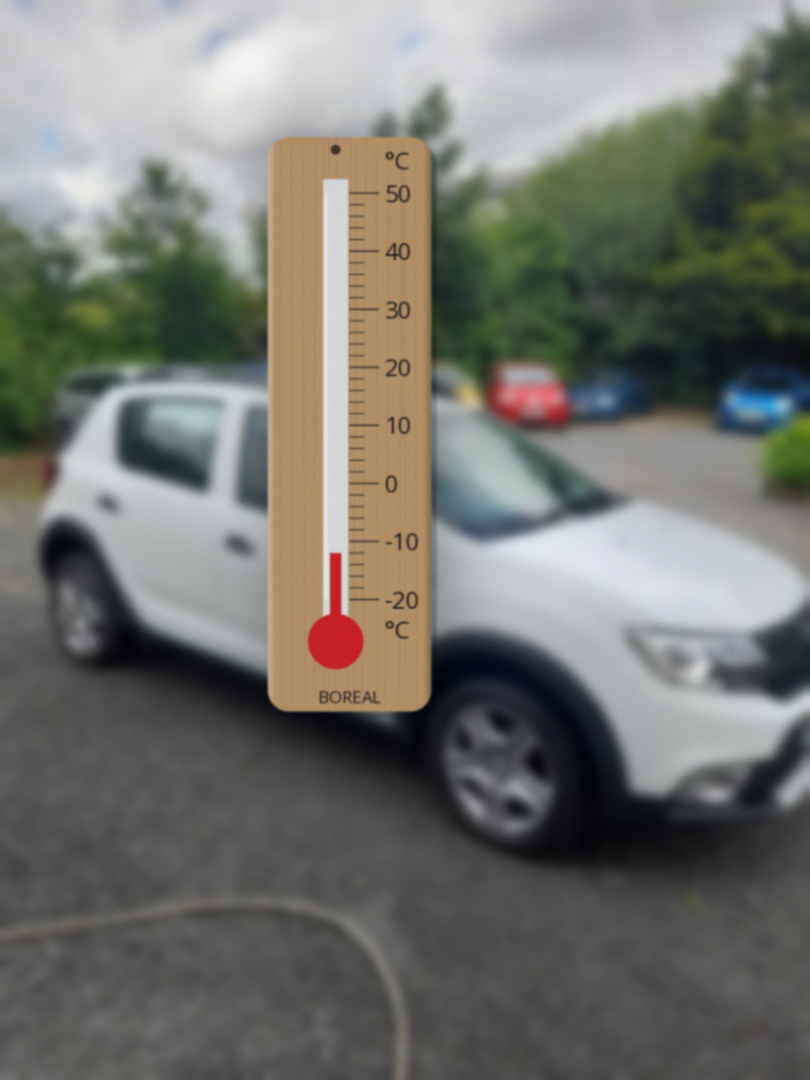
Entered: -12 °C
